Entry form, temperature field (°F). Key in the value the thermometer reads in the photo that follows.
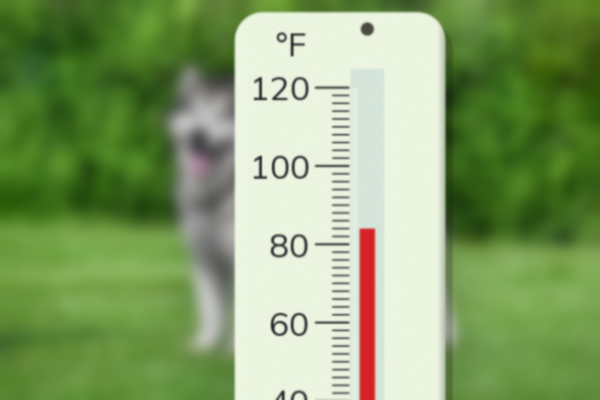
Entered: 84 °F
